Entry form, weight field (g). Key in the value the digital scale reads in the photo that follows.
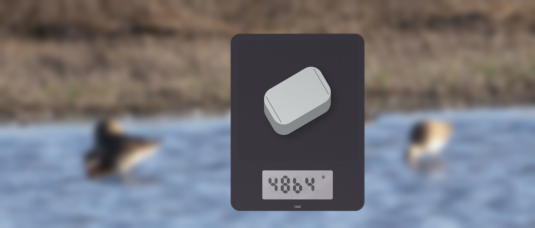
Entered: 4864 g
